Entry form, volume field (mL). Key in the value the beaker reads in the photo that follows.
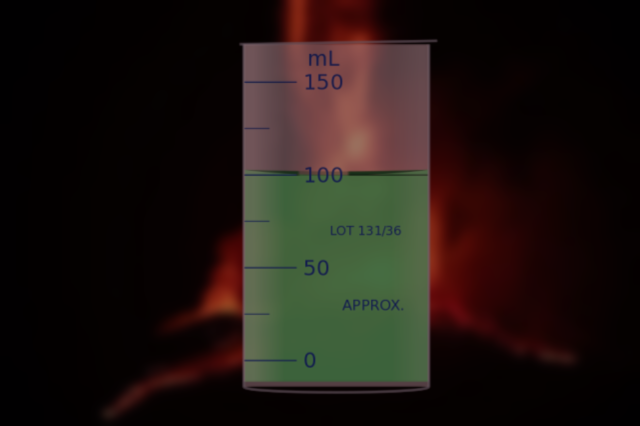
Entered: 100 mL
